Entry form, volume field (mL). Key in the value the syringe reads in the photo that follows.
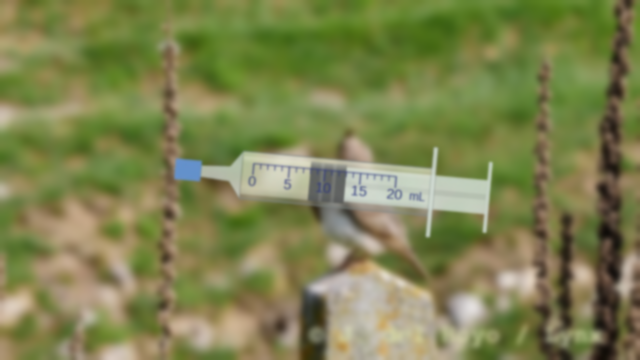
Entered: 8 mL
